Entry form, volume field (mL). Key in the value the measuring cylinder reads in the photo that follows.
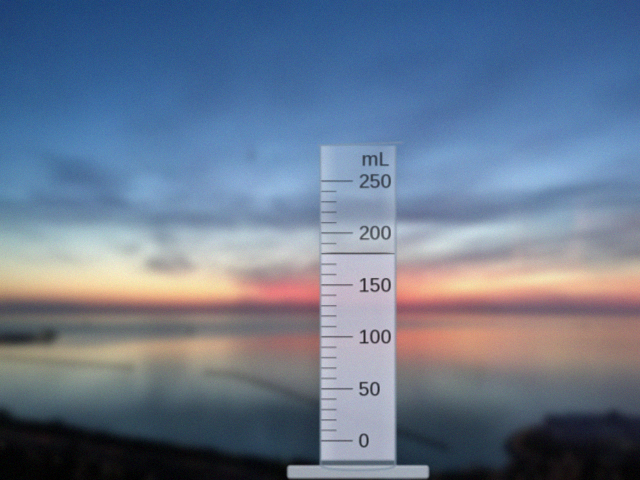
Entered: 180 mL
